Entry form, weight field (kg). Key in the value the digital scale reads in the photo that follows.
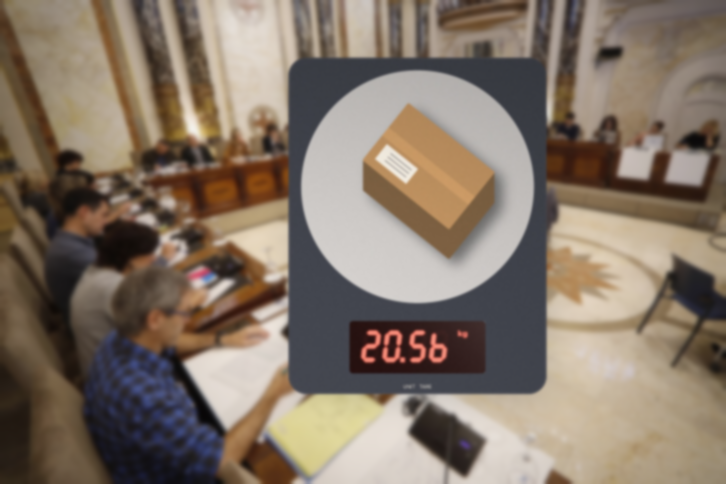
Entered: 20.56 kg
